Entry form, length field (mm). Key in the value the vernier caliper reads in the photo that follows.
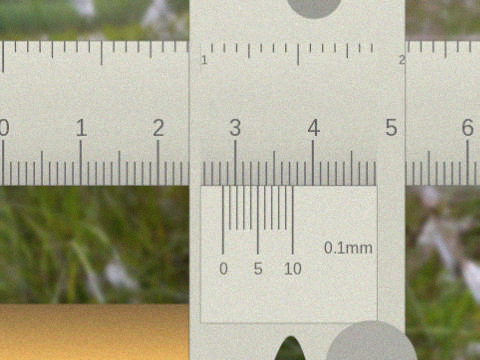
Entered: 28.4 mm
